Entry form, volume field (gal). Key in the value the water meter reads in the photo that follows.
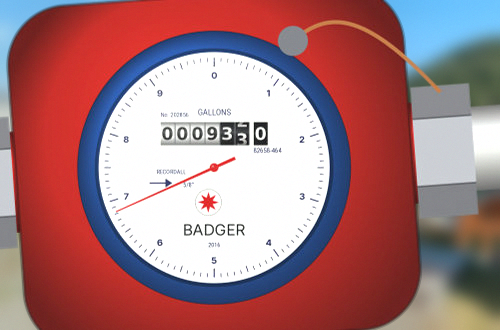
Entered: 9326.8 gal
